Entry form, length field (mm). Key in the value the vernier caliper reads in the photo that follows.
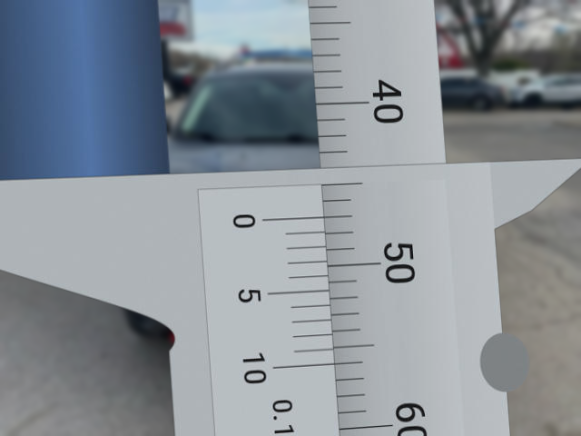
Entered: 47.0 mm
